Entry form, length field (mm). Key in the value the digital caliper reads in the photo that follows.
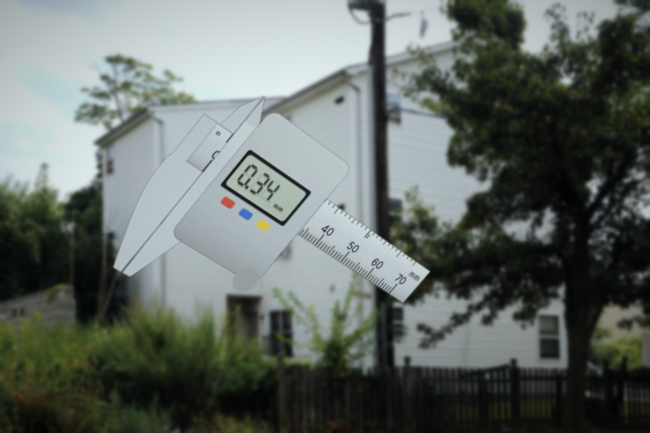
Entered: 0.34 mm
